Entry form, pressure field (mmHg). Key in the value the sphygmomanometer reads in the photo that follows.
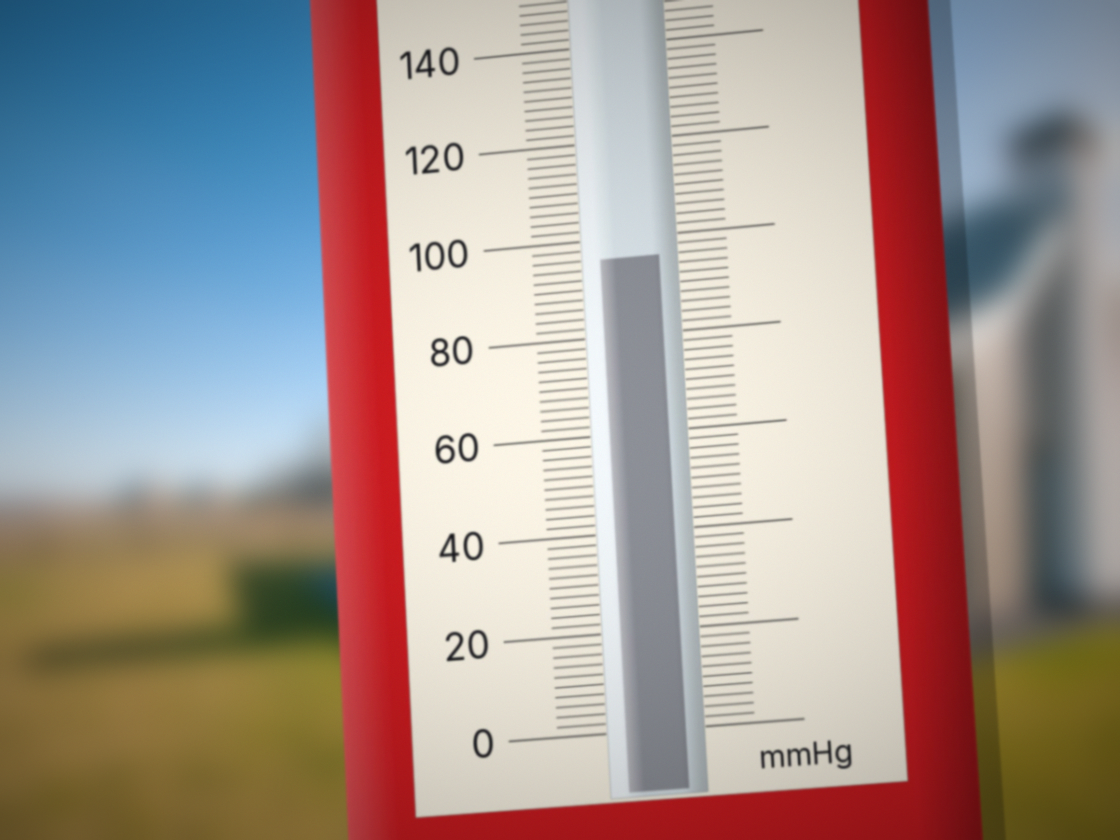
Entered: 96 mmHg
